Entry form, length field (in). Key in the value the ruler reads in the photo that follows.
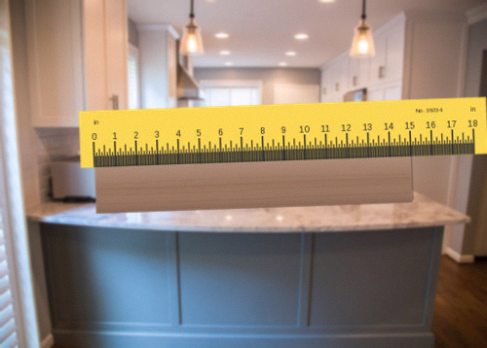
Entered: 15 in
